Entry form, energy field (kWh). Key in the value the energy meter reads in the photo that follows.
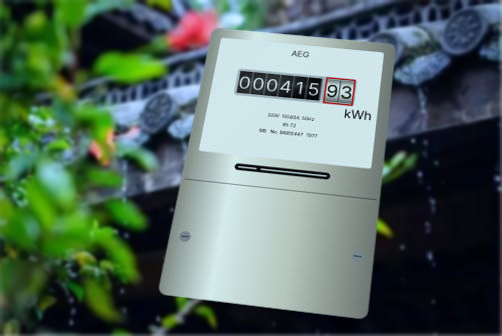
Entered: 415.93 kWh
